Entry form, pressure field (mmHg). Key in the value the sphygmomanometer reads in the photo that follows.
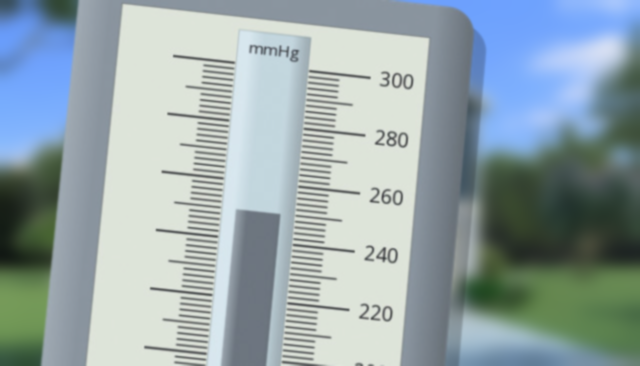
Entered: 250 mmHg
